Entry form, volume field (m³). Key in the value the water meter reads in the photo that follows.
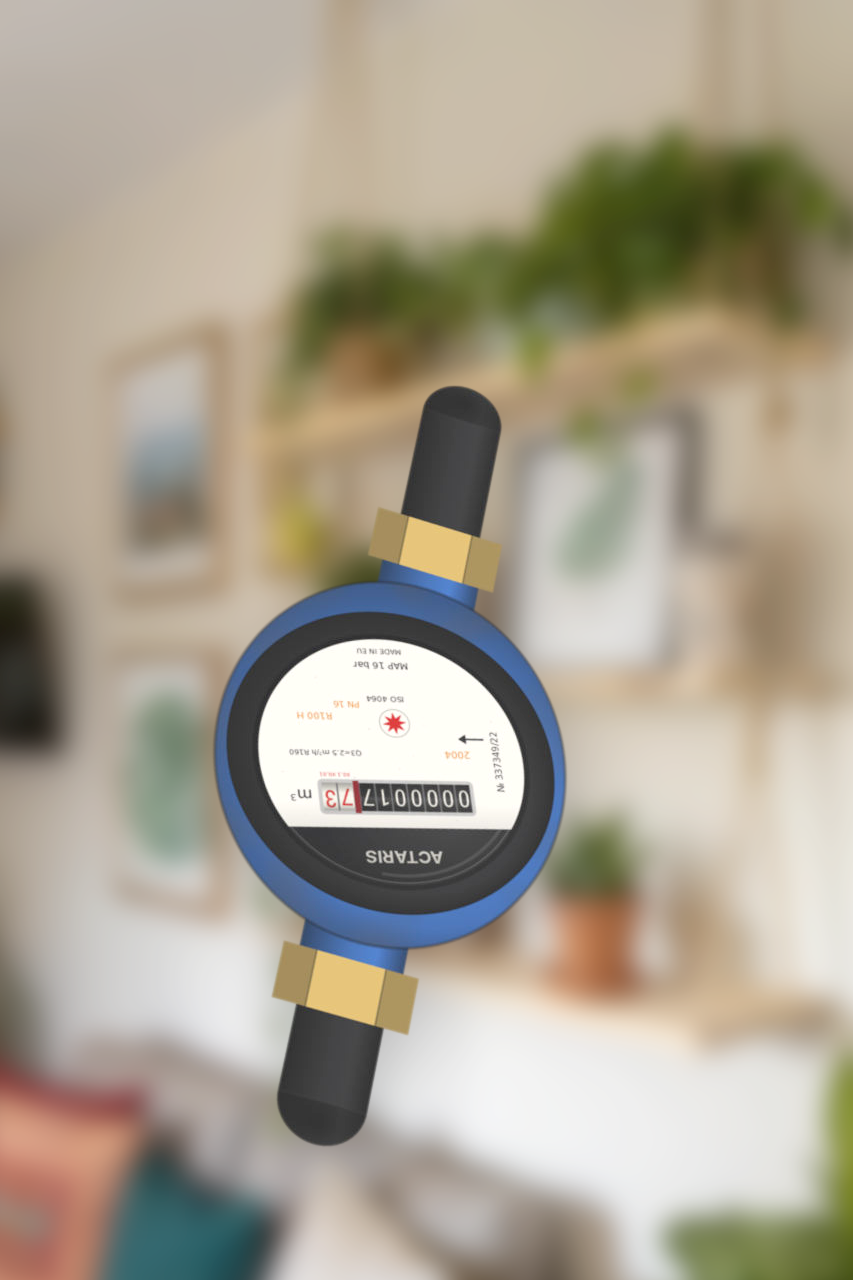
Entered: 17.73 m³
